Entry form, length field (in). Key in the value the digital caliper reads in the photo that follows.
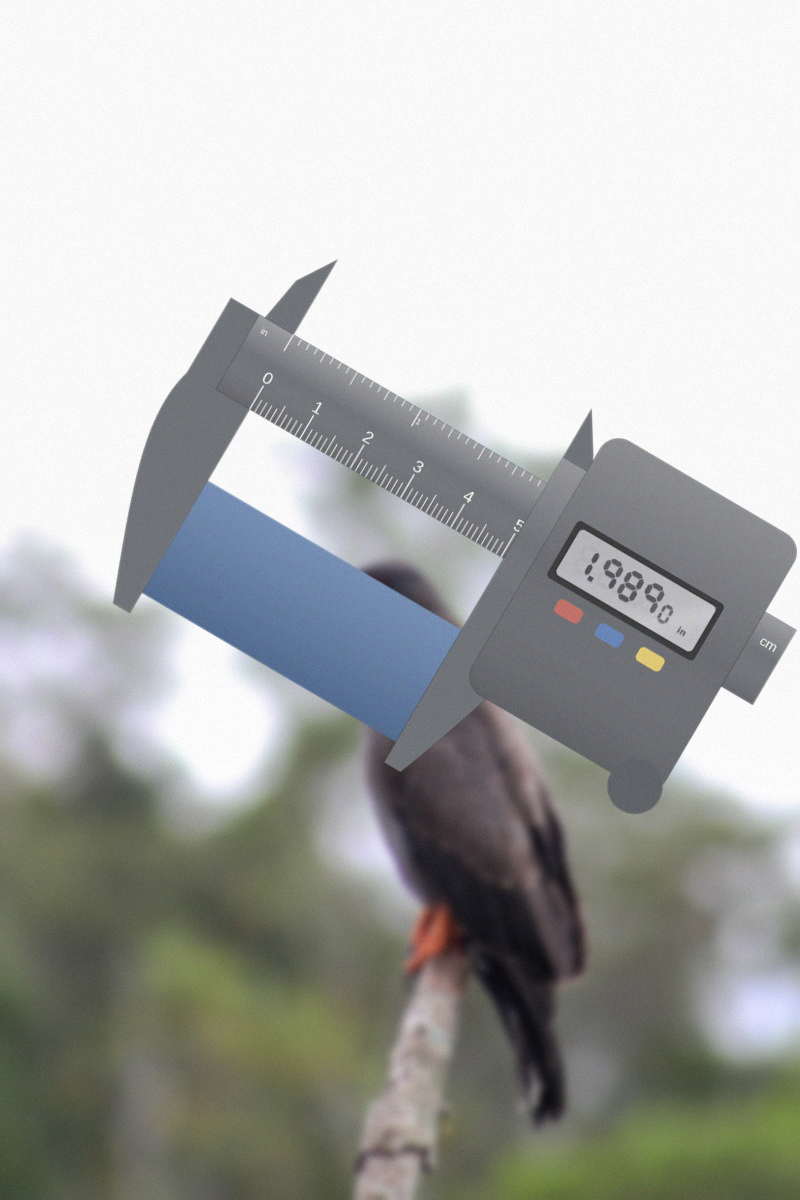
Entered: 1.9890 in
